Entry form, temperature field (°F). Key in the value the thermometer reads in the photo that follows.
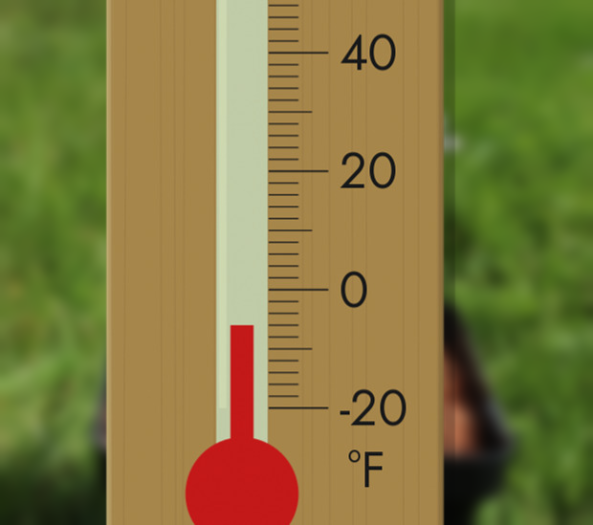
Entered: -6 °F
